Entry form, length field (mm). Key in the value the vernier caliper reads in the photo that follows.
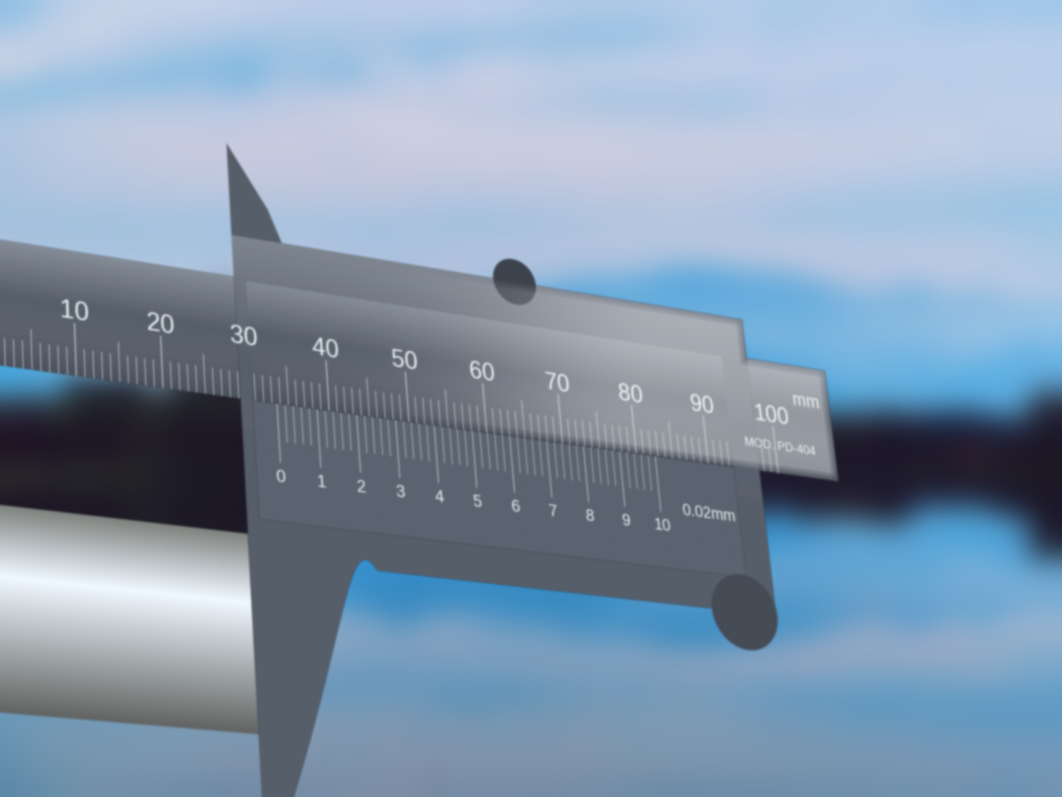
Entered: 33.6 mm
